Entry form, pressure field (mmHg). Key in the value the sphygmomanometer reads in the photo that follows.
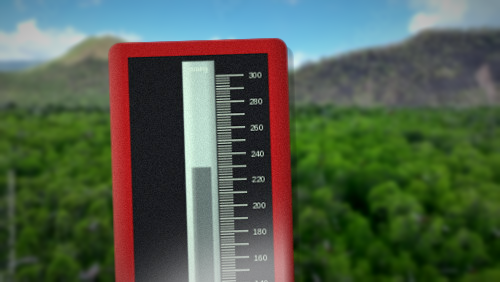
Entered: 230 mmHg
